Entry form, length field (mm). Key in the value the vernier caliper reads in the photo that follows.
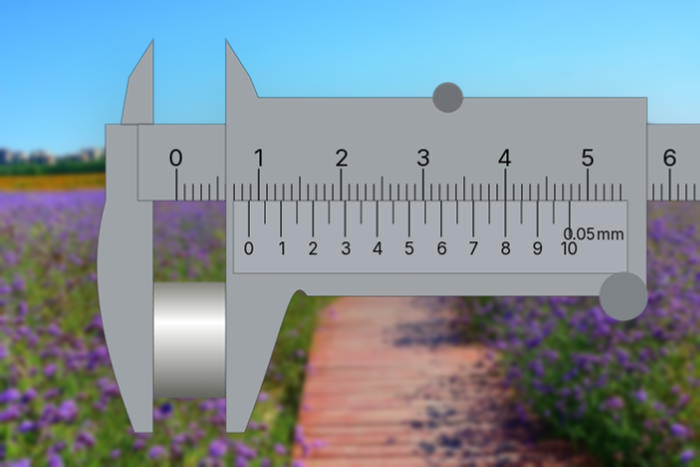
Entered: 8.8 mm
